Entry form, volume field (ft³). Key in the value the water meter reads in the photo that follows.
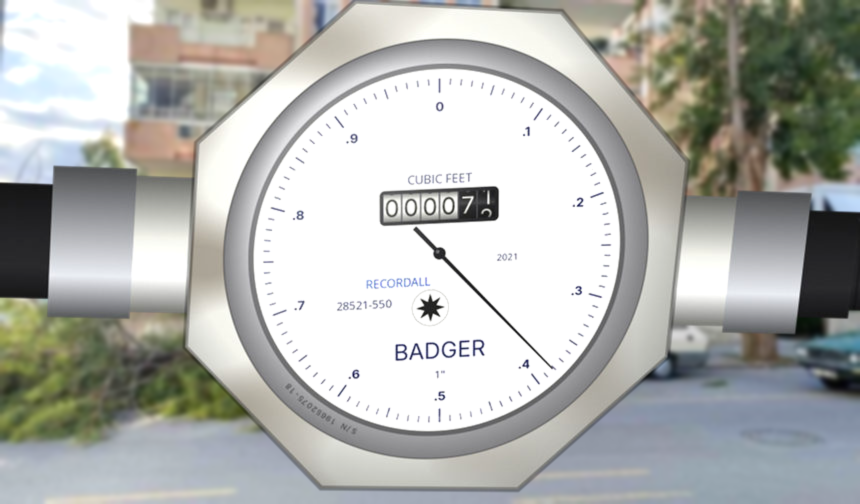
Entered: 71.38 ft³
